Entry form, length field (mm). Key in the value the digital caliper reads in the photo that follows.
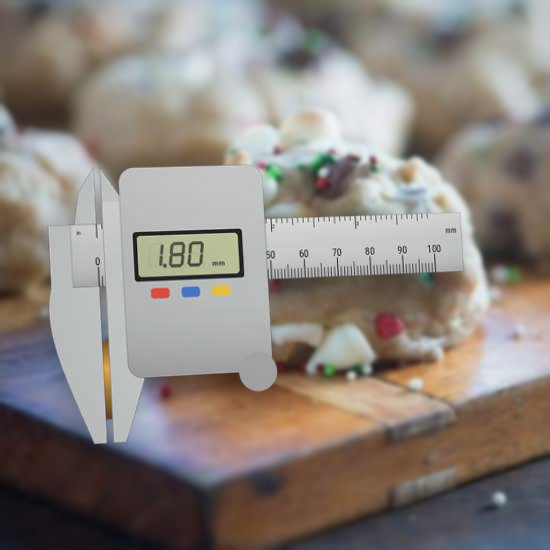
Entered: 1.80 mm
